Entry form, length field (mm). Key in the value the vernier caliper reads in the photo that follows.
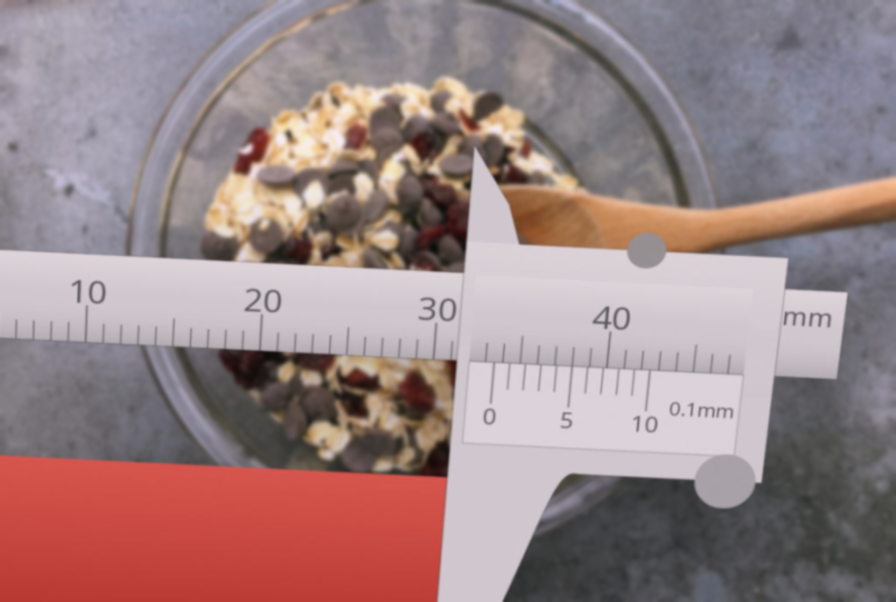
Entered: 33.5 mm
